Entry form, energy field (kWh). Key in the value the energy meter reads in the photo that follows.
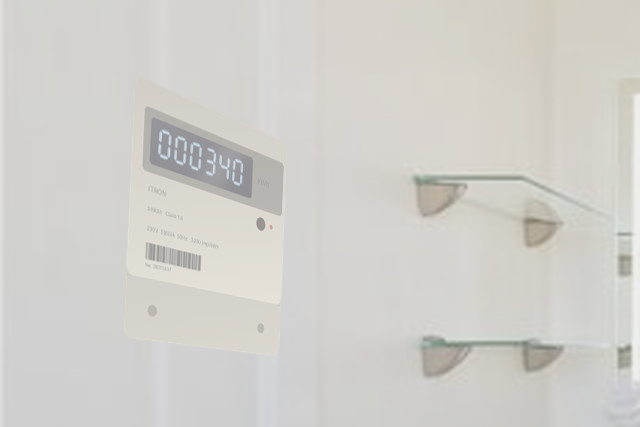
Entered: 340 kWh
